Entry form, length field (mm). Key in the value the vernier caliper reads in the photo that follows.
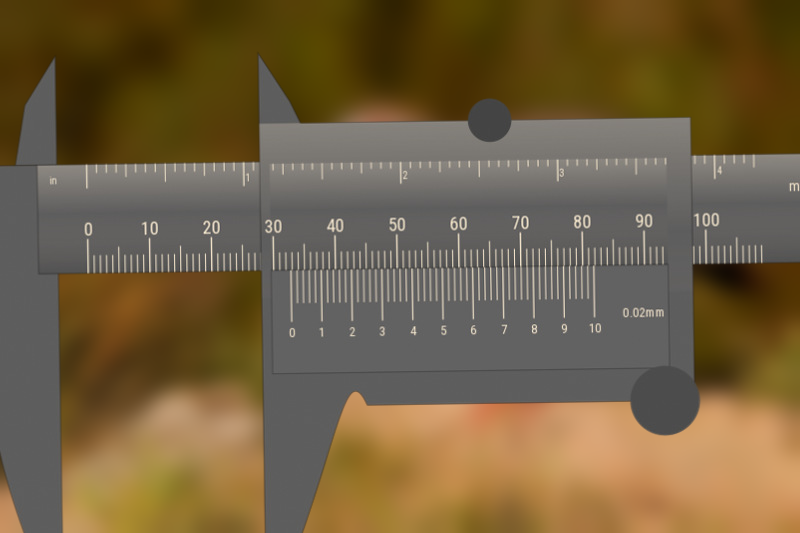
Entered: 32.8 mm
